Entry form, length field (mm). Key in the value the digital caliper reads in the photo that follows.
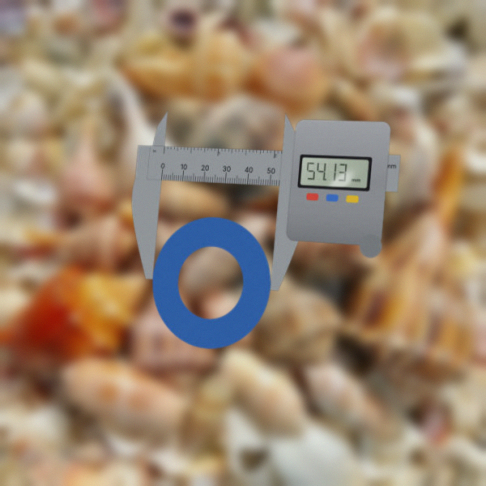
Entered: 54.13 mm
